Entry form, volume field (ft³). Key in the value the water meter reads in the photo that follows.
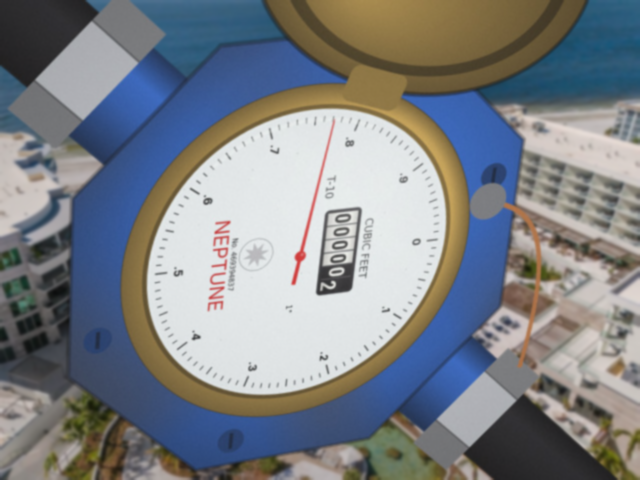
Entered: 1.77 ft³
